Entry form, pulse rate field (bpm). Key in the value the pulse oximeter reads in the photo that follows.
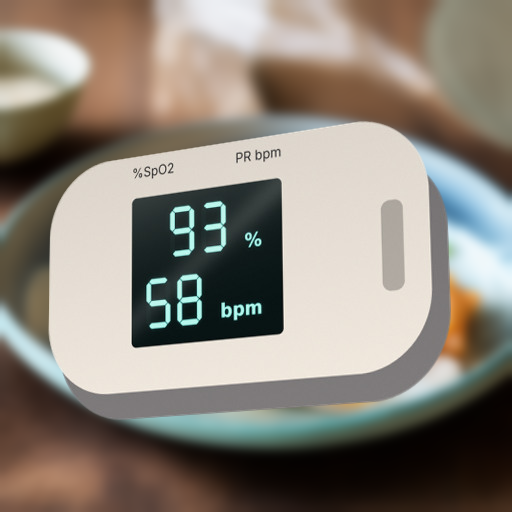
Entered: 58 bpm
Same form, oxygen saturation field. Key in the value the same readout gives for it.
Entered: 93 %
